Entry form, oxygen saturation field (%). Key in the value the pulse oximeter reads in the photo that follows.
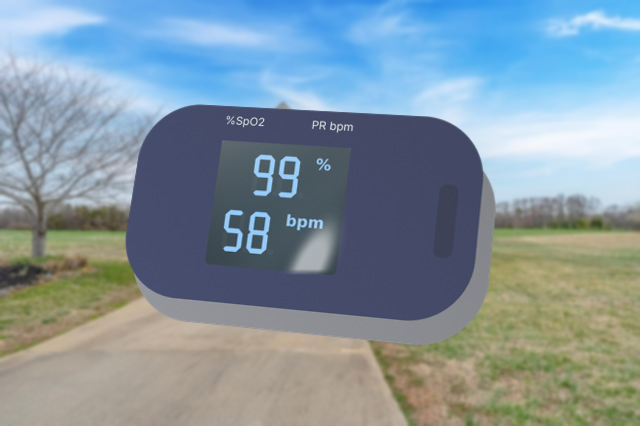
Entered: 99 %
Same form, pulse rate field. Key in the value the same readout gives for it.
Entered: 58 bpm
